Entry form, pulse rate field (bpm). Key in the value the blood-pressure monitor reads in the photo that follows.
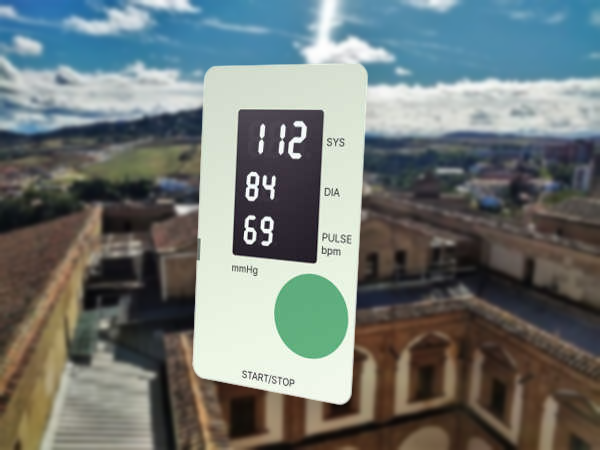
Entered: 69 bpm
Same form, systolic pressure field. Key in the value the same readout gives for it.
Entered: 112 mmHg
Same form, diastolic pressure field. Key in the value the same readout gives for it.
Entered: 84 mmHg
